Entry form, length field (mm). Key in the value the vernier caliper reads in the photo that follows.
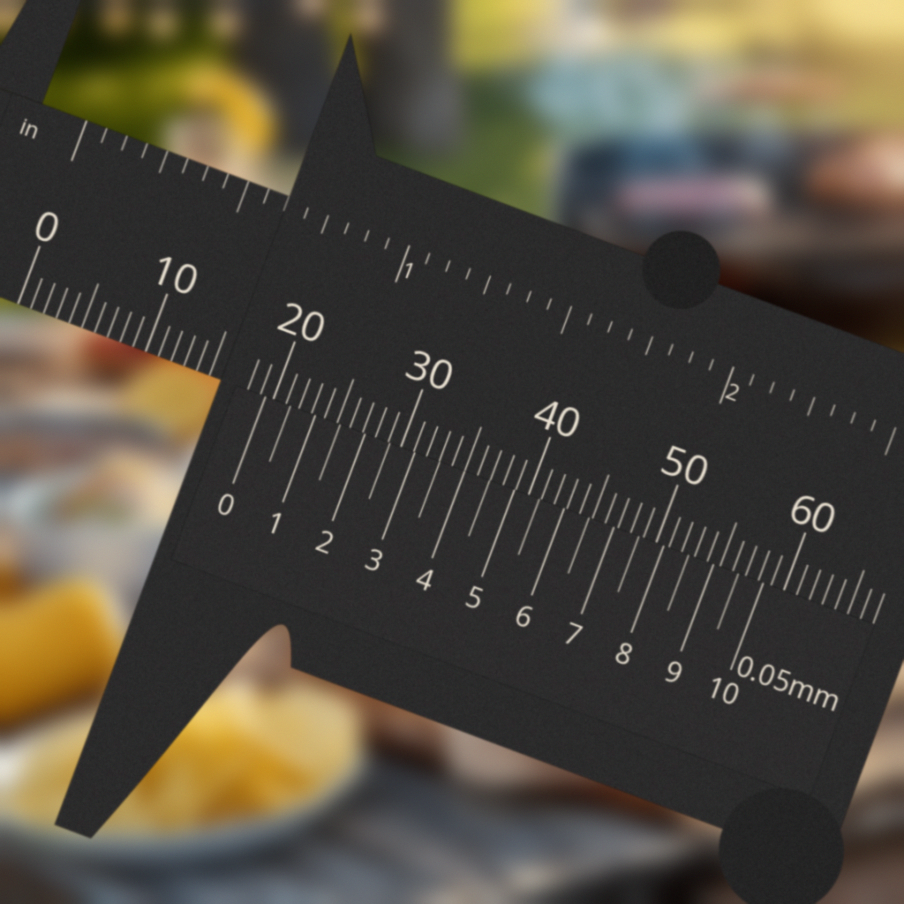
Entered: 19.4 mm
